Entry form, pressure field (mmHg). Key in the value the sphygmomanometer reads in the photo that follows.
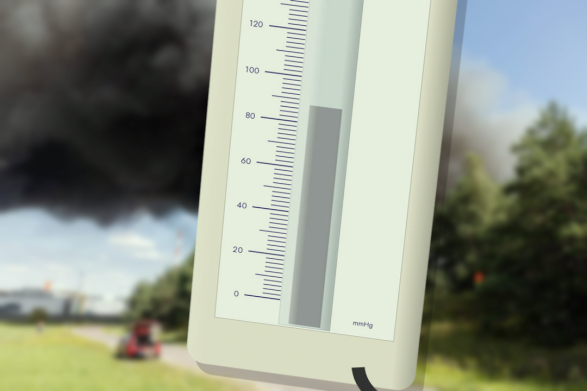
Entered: 88 mmHg
